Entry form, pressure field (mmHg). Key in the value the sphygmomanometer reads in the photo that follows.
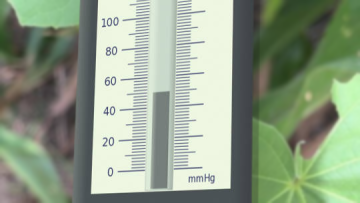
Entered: 50 mmHg
